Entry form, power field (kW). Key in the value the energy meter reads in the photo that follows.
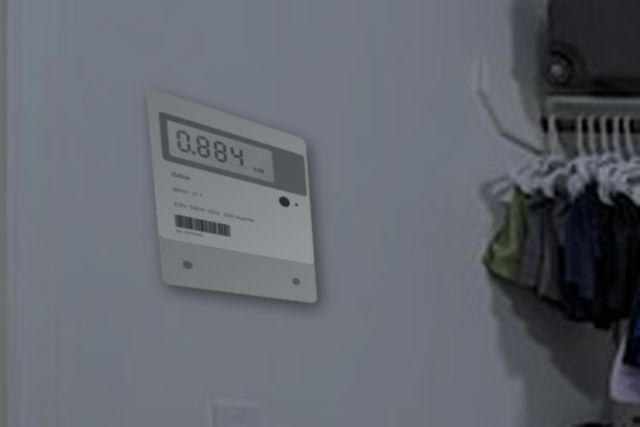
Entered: 0.884 kW
